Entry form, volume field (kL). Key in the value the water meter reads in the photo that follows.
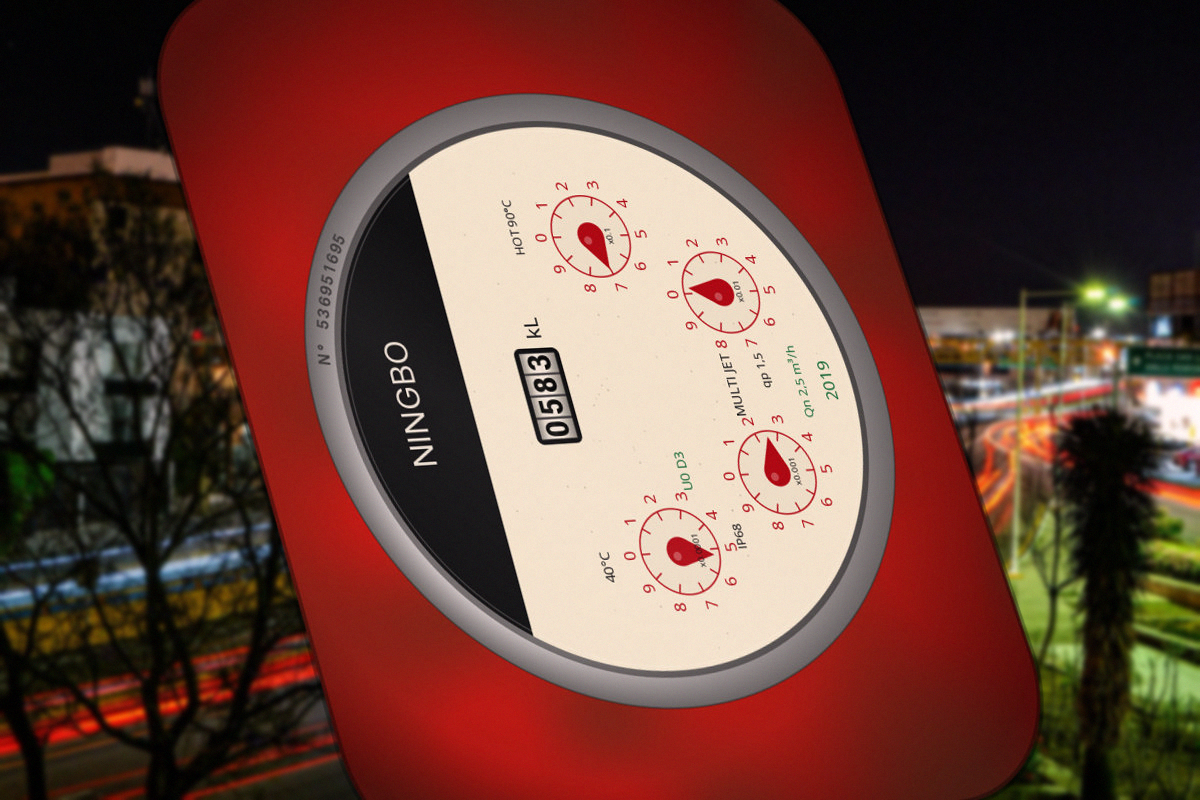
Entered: 583.7025 kL
